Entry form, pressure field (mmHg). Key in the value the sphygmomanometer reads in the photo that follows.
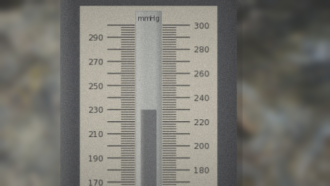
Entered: 230 mmHg
